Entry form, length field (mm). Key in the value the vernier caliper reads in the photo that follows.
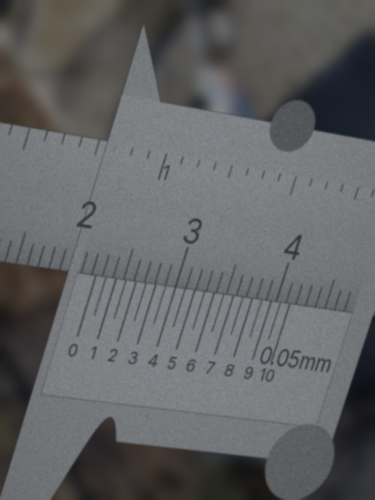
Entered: 22.4 mm
